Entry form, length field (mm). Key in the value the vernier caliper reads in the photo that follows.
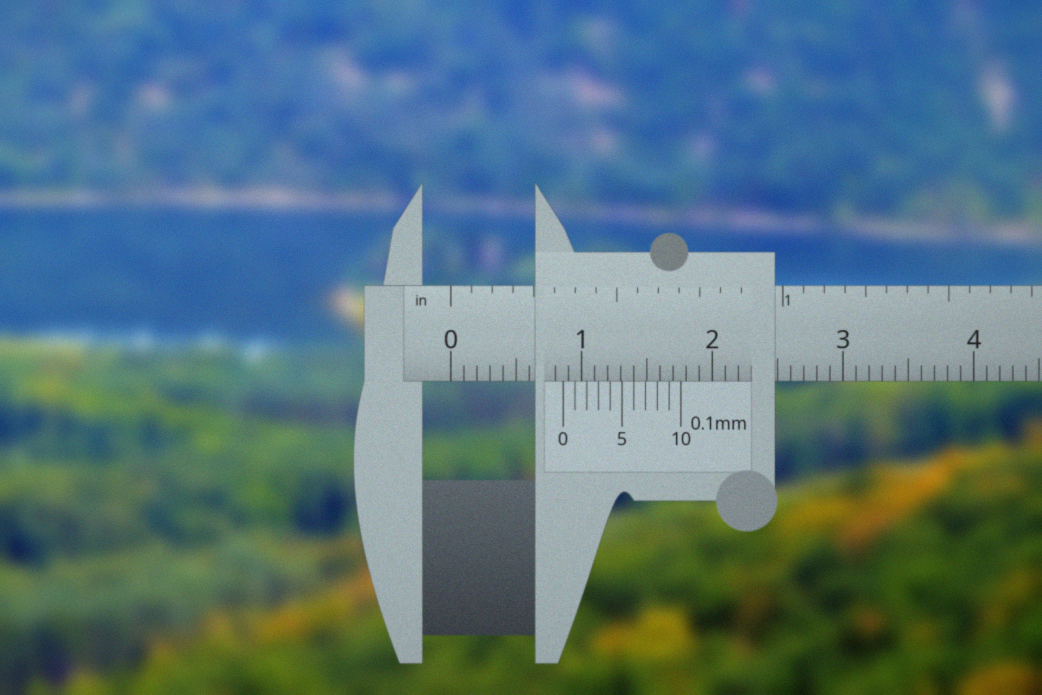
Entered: 8.6 mm
